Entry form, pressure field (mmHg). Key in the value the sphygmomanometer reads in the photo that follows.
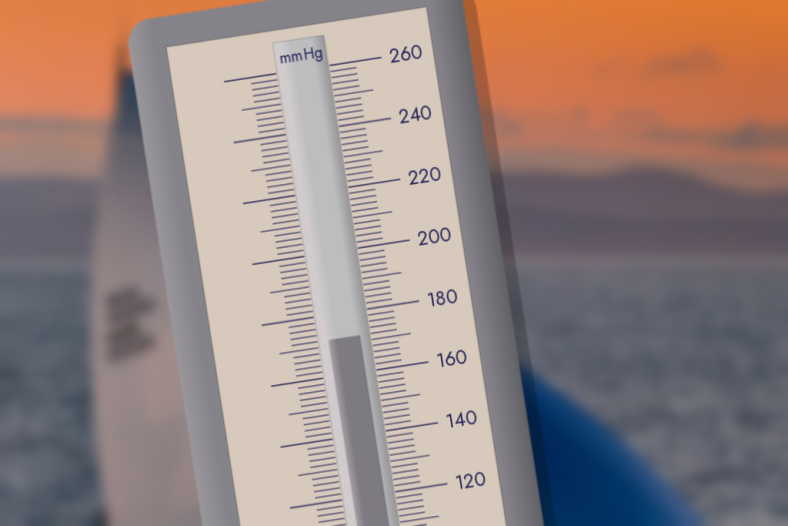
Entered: 172 mmHg
